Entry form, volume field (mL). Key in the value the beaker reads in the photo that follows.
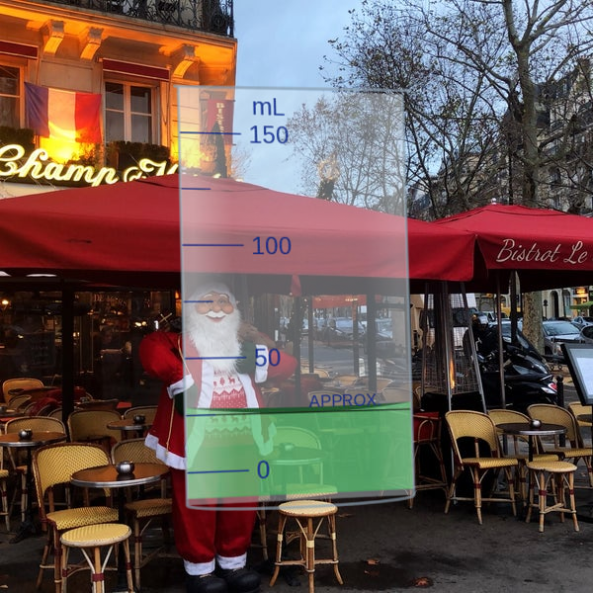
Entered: 25 mL
